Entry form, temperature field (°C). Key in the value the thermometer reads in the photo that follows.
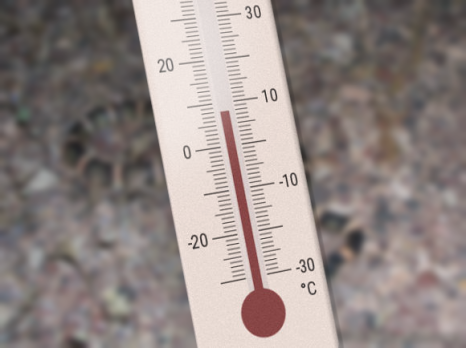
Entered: 8 °C
